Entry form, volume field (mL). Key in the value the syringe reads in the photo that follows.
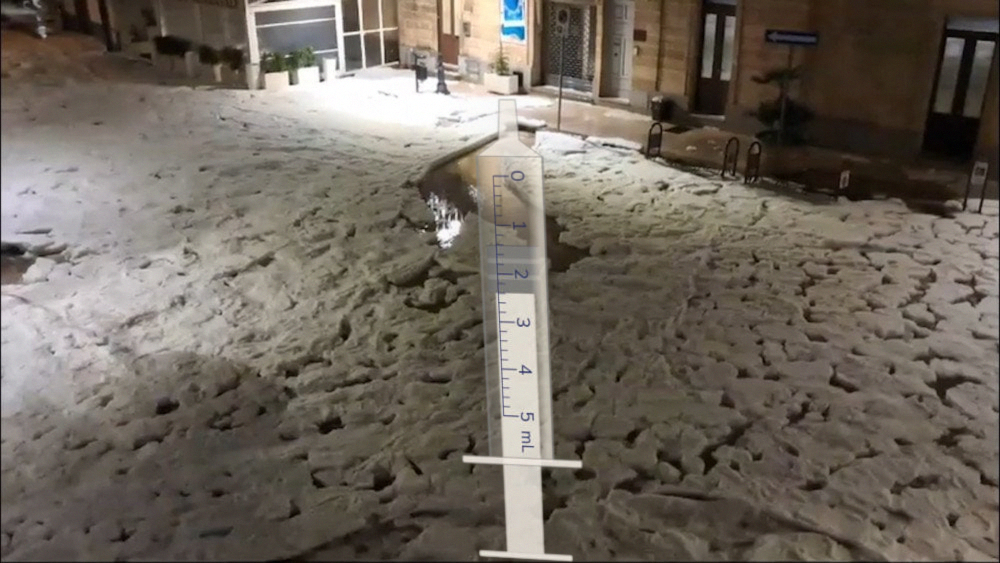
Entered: 1.4 mL
